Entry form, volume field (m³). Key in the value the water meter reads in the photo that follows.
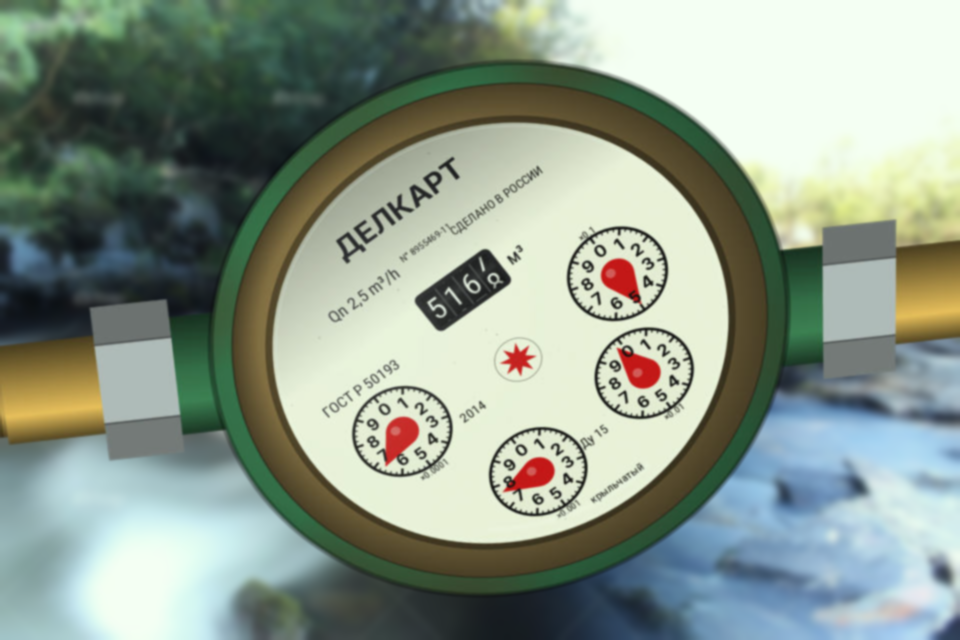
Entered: 5167.4976 m³
